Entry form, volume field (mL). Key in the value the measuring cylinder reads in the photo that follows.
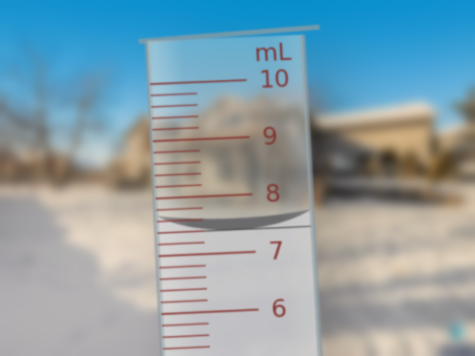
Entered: 7.4 mL
